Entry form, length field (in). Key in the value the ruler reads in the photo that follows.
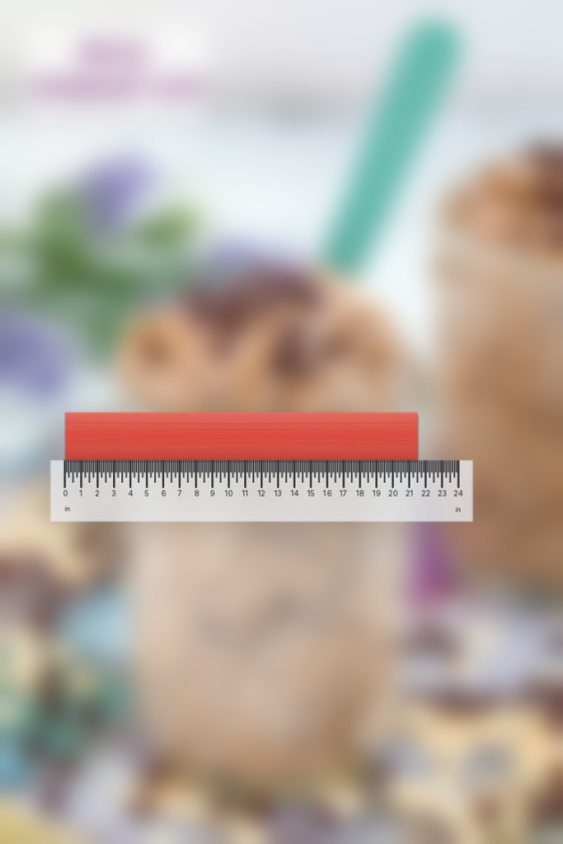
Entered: 21.5 in
